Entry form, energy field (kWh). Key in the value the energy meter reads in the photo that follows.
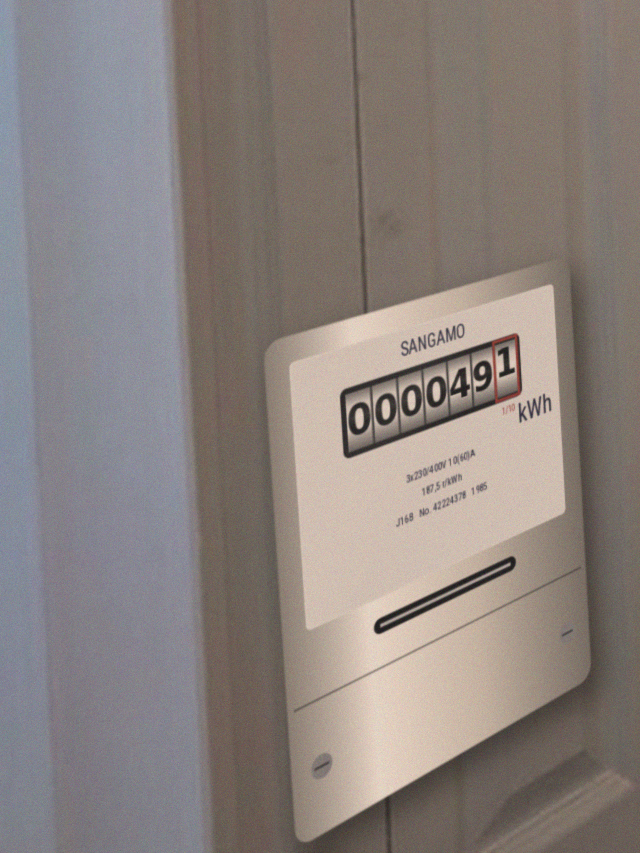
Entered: 49.1 kWh
